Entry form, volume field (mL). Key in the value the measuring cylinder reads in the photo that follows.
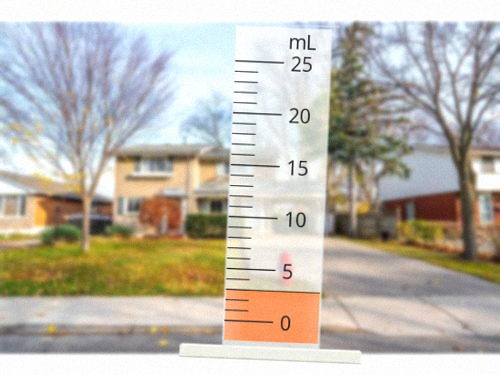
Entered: 3 mL
